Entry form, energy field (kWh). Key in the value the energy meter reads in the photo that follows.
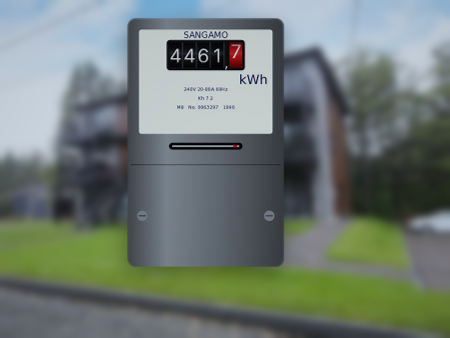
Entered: 4461.7 kWh
